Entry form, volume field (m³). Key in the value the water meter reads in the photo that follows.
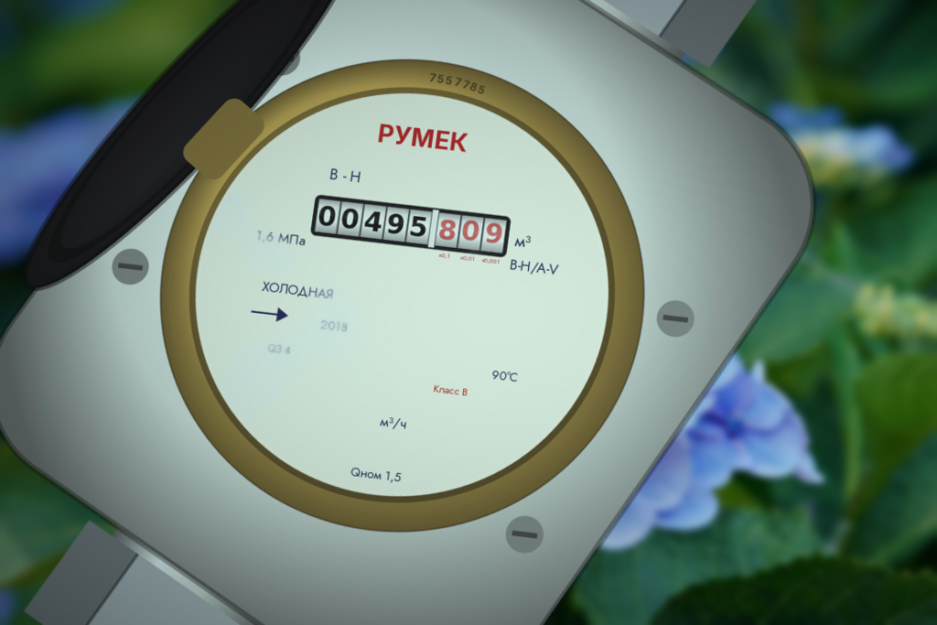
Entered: 495.809 m³
